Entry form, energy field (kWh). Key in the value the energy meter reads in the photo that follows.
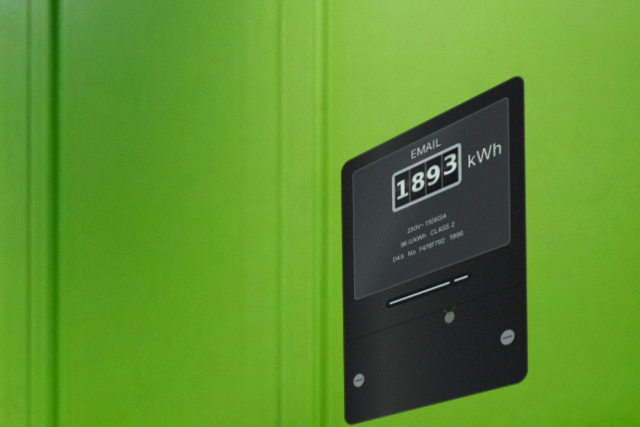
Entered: 1893 kWh
